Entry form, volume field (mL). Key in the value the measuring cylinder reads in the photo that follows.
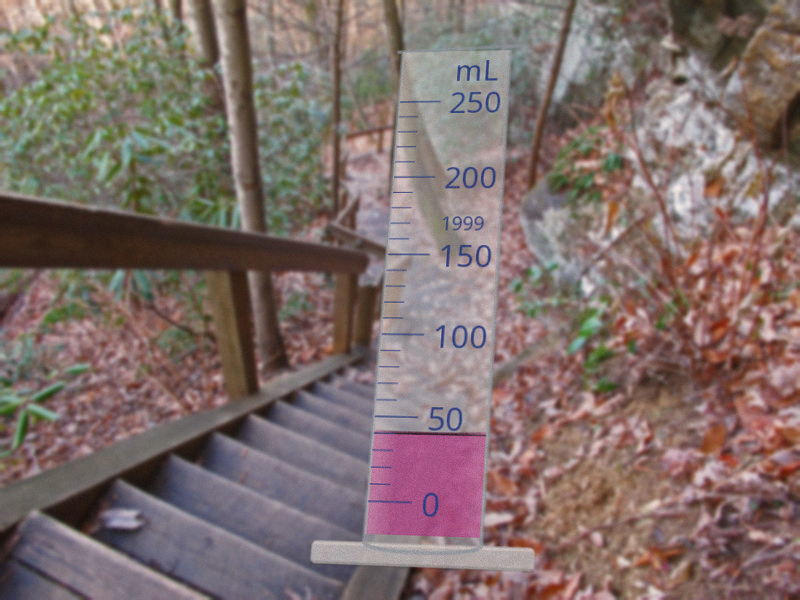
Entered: 40 mL
